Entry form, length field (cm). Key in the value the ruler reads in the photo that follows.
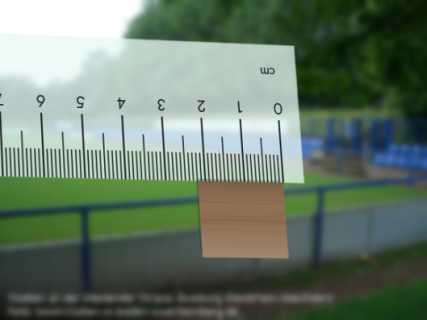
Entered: 2.2 cm
